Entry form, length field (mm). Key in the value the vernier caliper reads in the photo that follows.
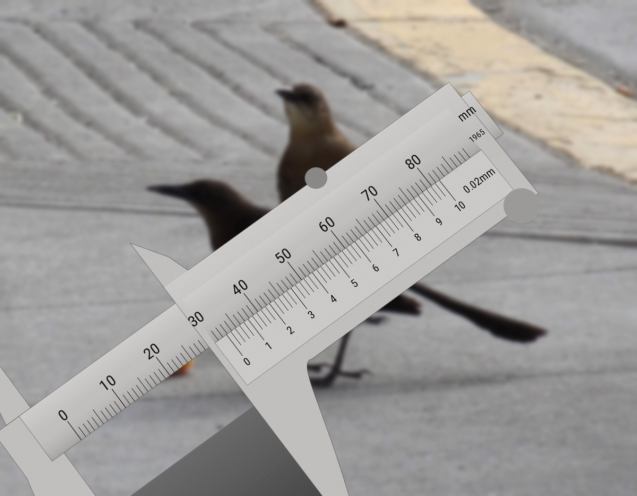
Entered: 32.8 mm
